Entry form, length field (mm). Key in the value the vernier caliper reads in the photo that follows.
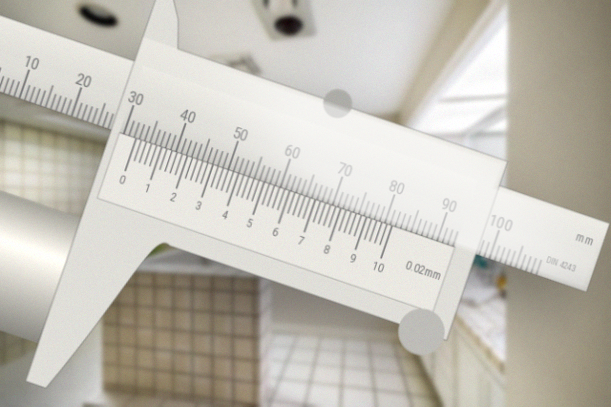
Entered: 32.4 mm
